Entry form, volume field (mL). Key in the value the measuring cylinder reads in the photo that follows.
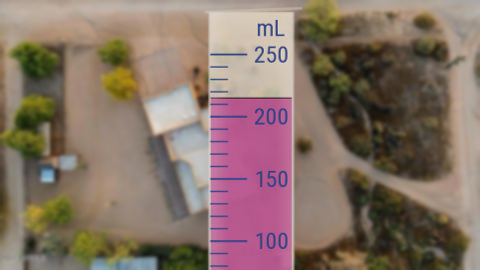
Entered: 215 mL
